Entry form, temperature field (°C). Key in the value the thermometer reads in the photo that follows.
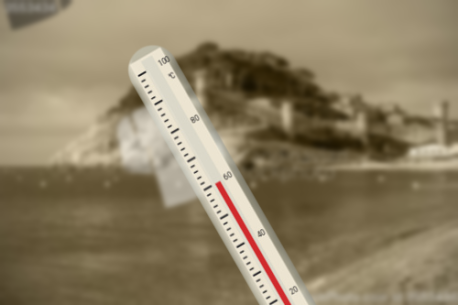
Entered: 60 °C
